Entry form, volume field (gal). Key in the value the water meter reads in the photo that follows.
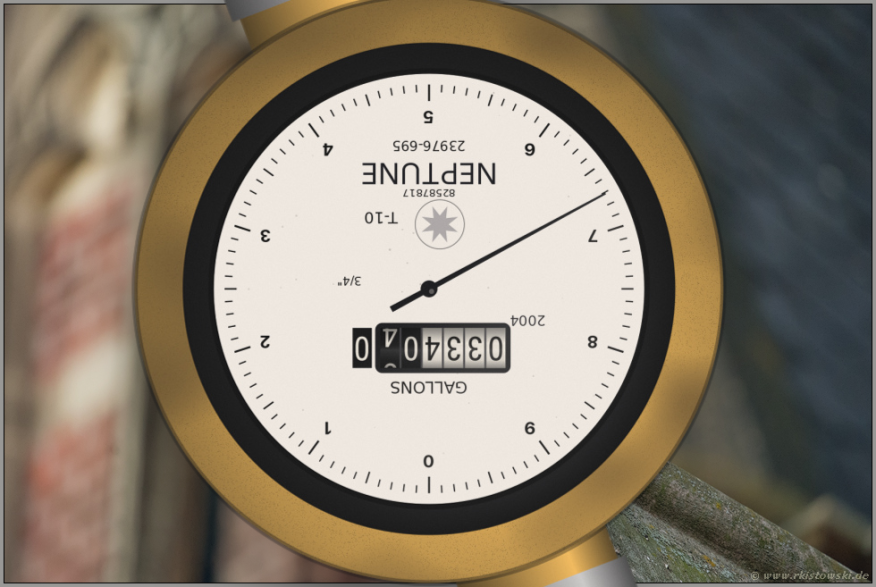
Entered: 334036.7 gal
